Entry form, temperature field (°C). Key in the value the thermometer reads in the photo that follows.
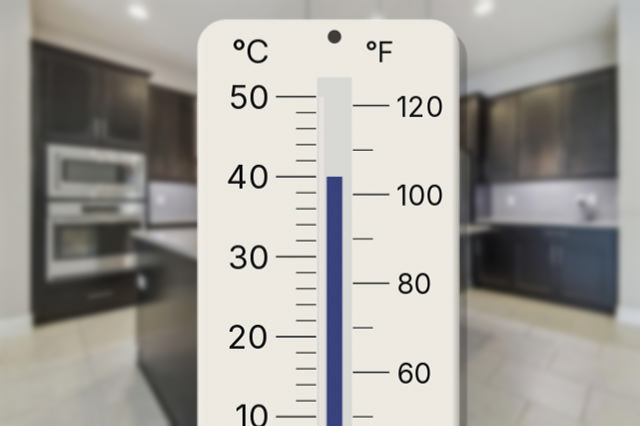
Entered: 40 °C
